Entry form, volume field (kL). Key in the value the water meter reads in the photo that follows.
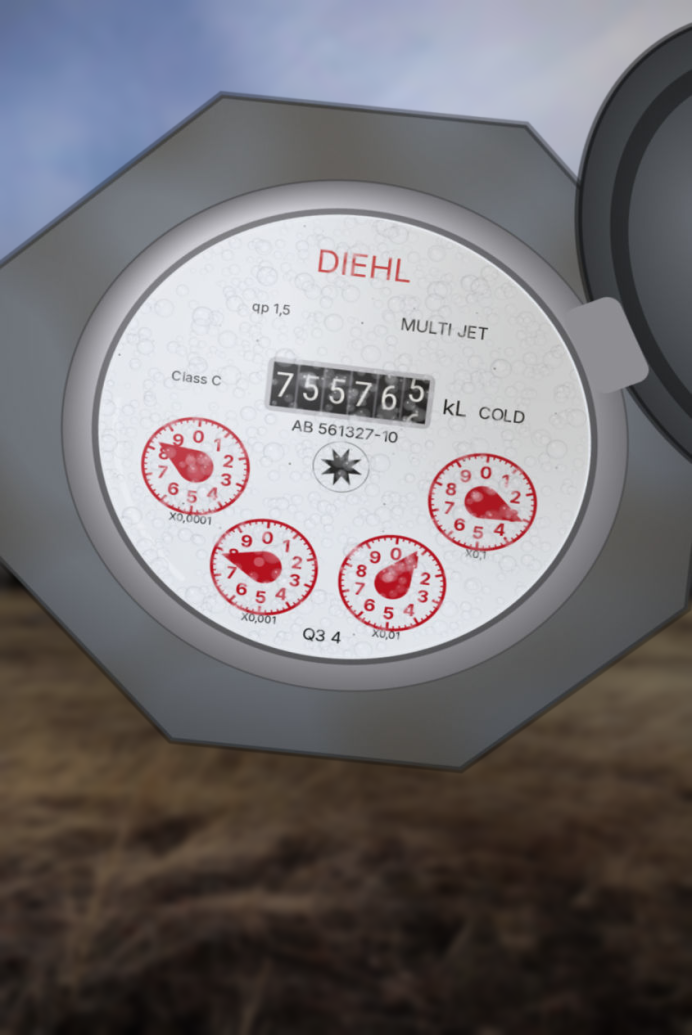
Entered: 755765.3078 kL
